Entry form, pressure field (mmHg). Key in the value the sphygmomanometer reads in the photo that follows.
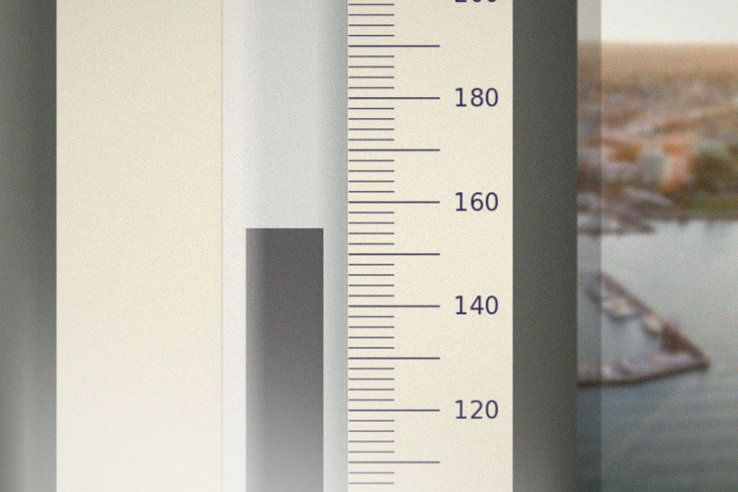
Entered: 155 mmHg
